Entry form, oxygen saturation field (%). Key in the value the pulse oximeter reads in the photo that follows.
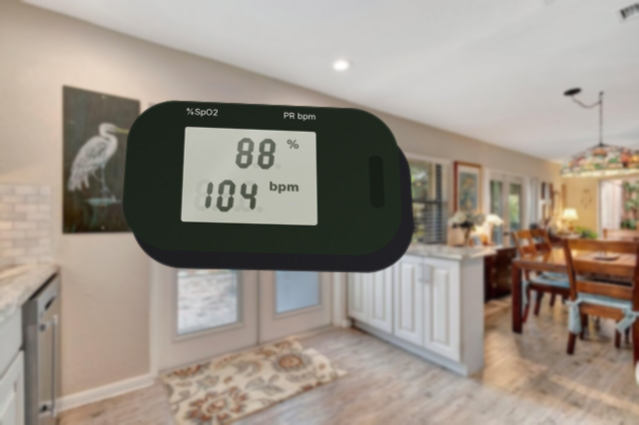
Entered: 88 %
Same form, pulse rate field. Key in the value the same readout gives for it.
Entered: 104 bpm
